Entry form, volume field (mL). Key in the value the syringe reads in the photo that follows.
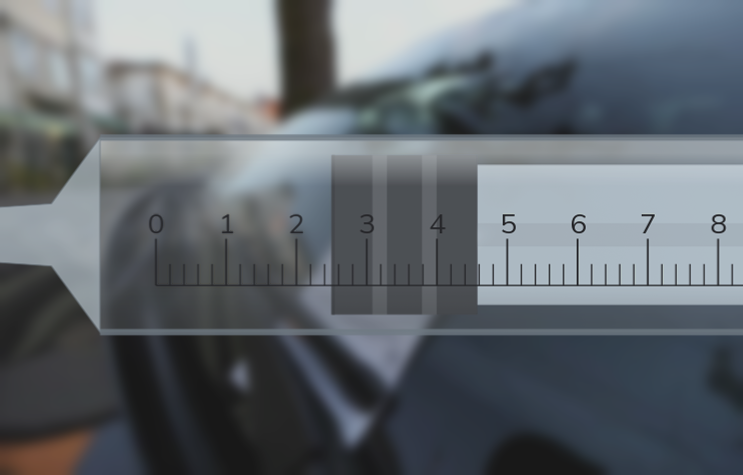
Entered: 2.5 mL
